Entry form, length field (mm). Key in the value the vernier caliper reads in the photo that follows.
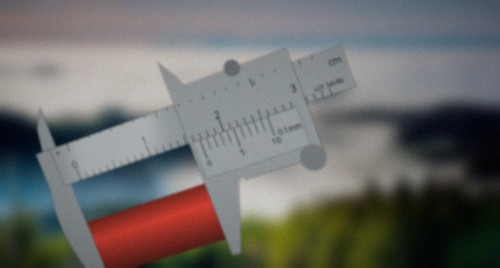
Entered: 16.8 mm
